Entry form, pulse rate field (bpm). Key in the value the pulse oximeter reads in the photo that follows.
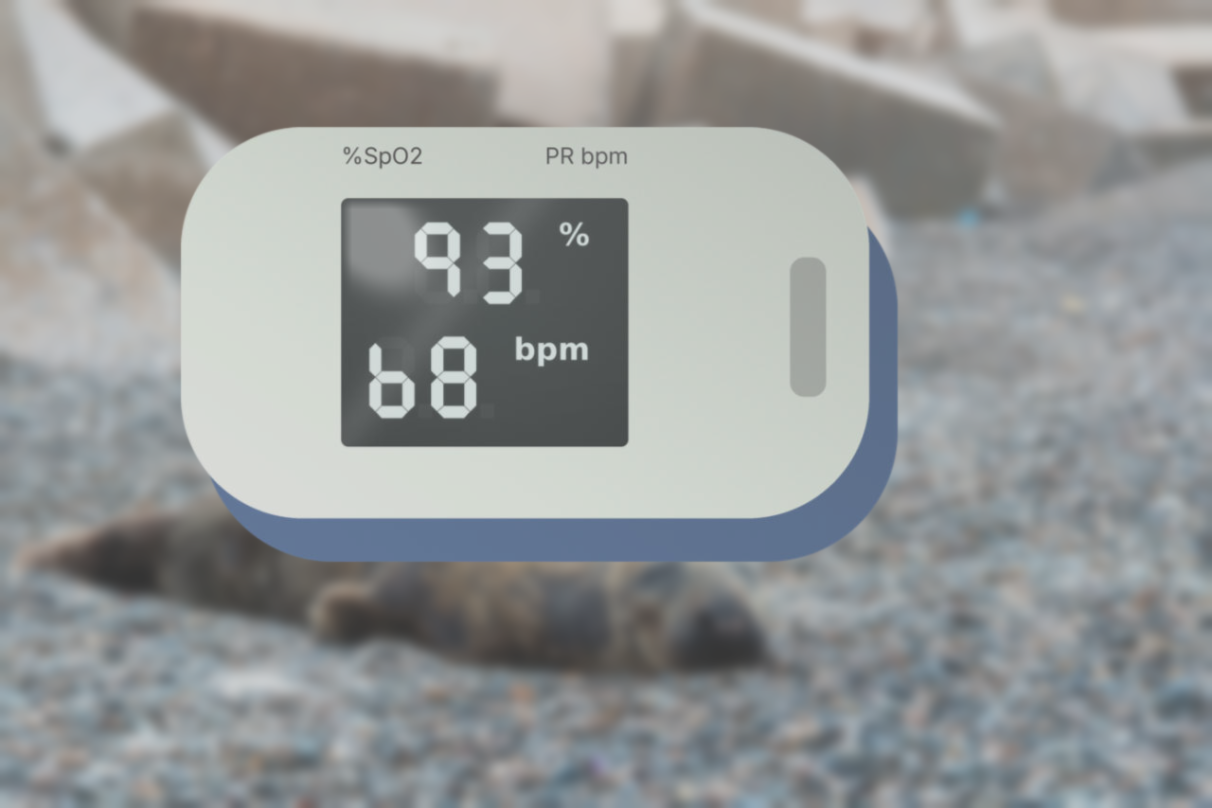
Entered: 68 bpm
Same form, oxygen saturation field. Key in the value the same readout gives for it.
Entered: 93 %
